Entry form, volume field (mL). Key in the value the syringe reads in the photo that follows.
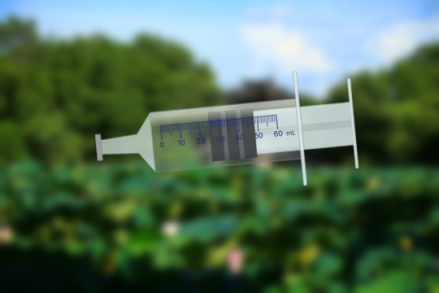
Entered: 25 mL
